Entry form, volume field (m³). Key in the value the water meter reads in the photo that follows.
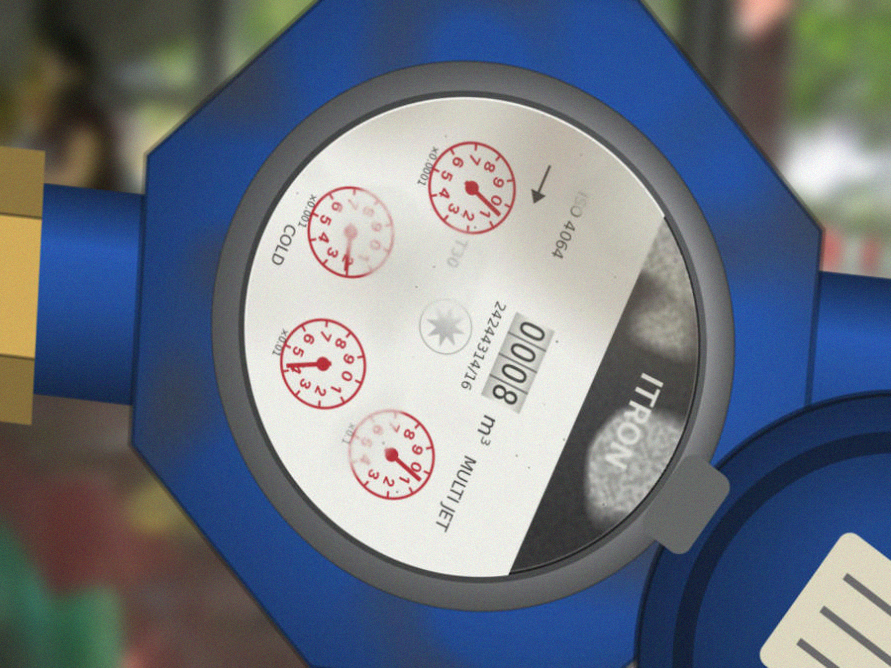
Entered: 8.0420 m³
